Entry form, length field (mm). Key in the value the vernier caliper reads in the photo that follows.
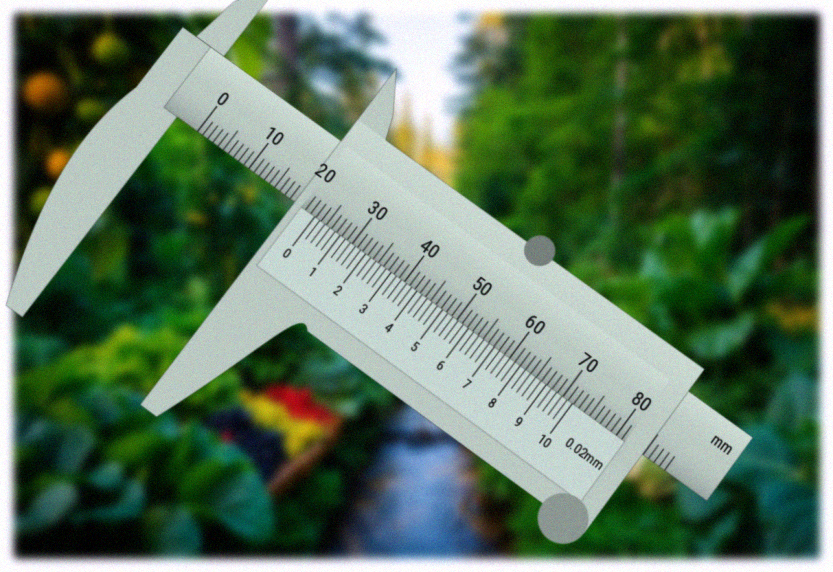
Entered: 22.8 mm
